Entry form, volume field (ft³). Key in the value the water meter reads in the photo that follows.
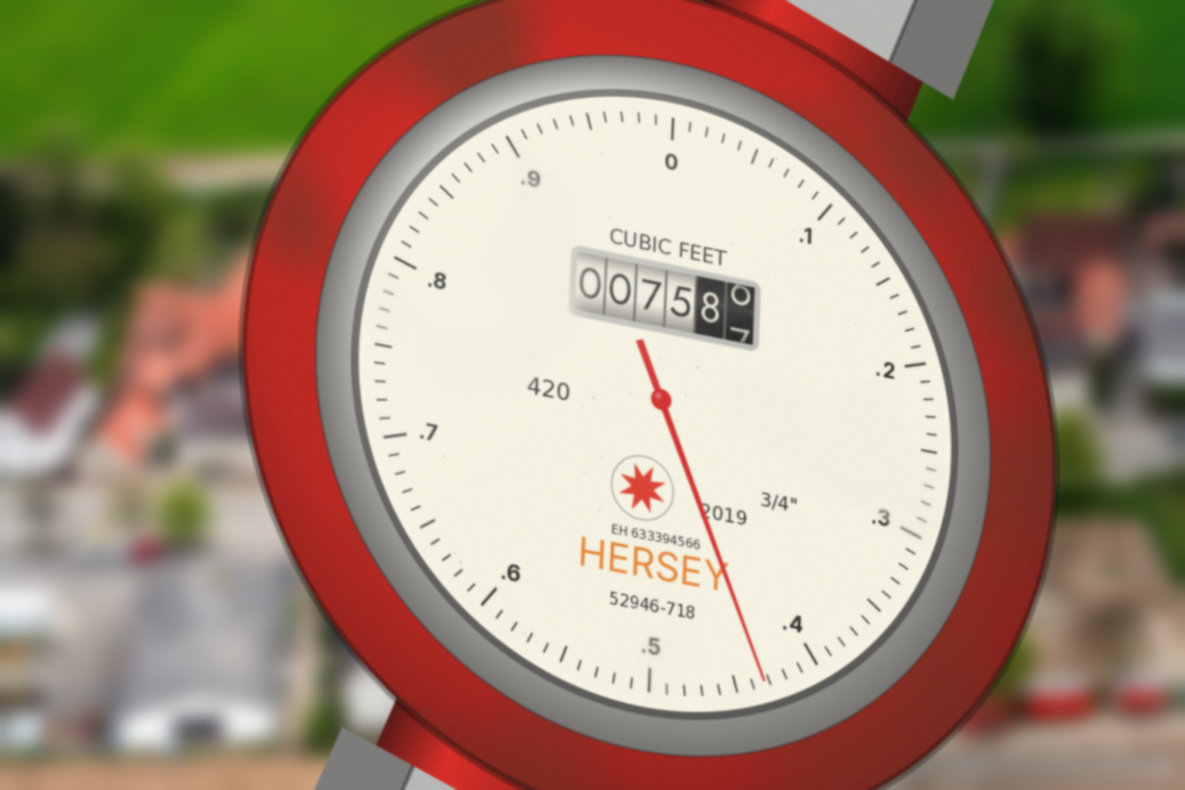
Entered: 7586.43 ft³
